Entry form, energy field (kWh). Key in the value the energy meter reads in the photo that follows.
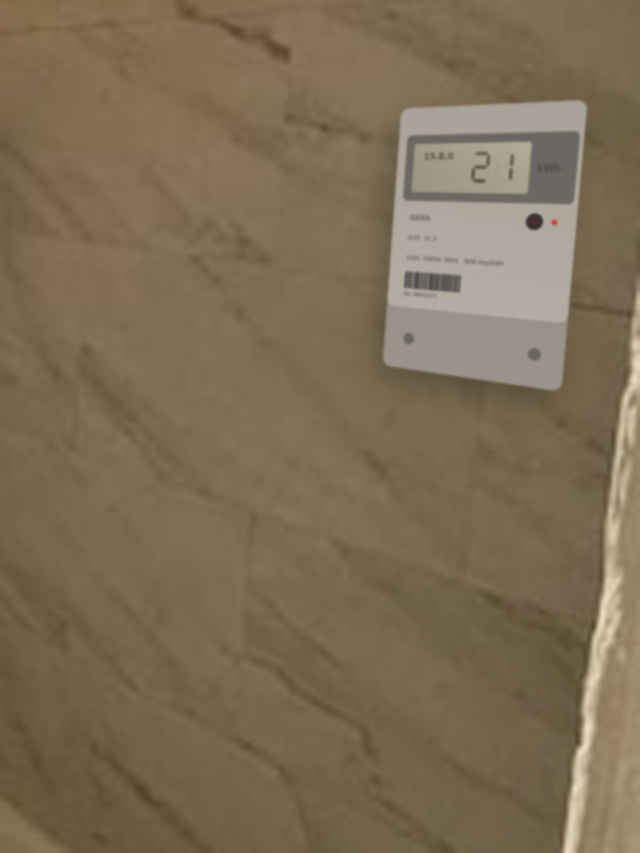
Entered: 21 kWh
